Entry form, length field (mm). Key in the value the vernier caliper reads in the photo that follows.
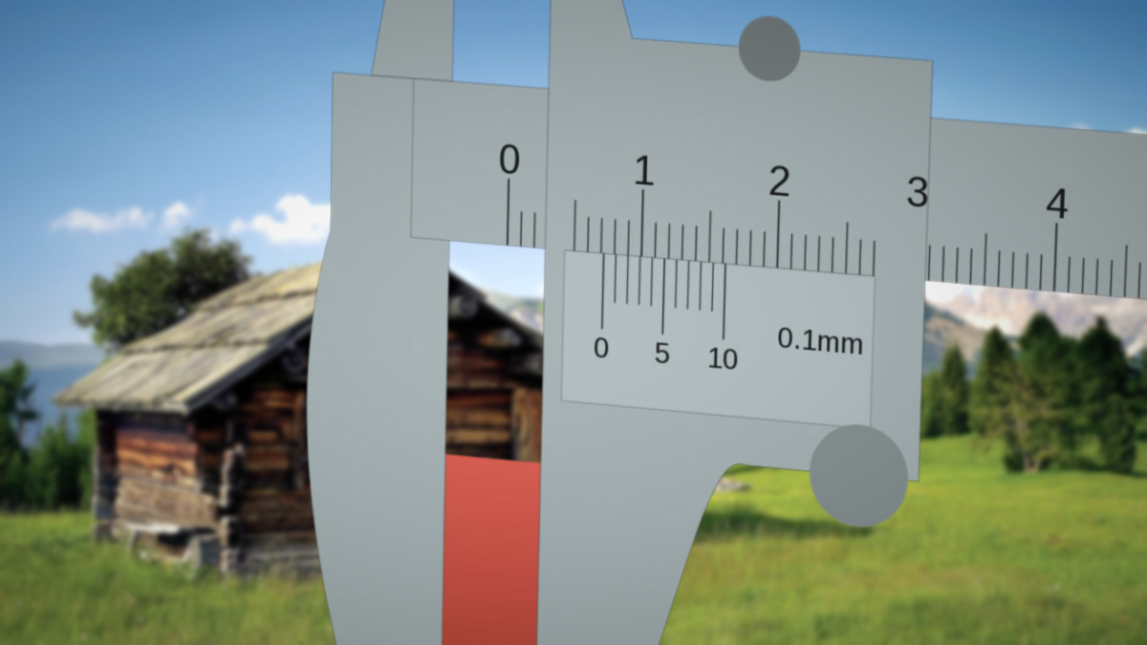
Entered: 7.2 mm
